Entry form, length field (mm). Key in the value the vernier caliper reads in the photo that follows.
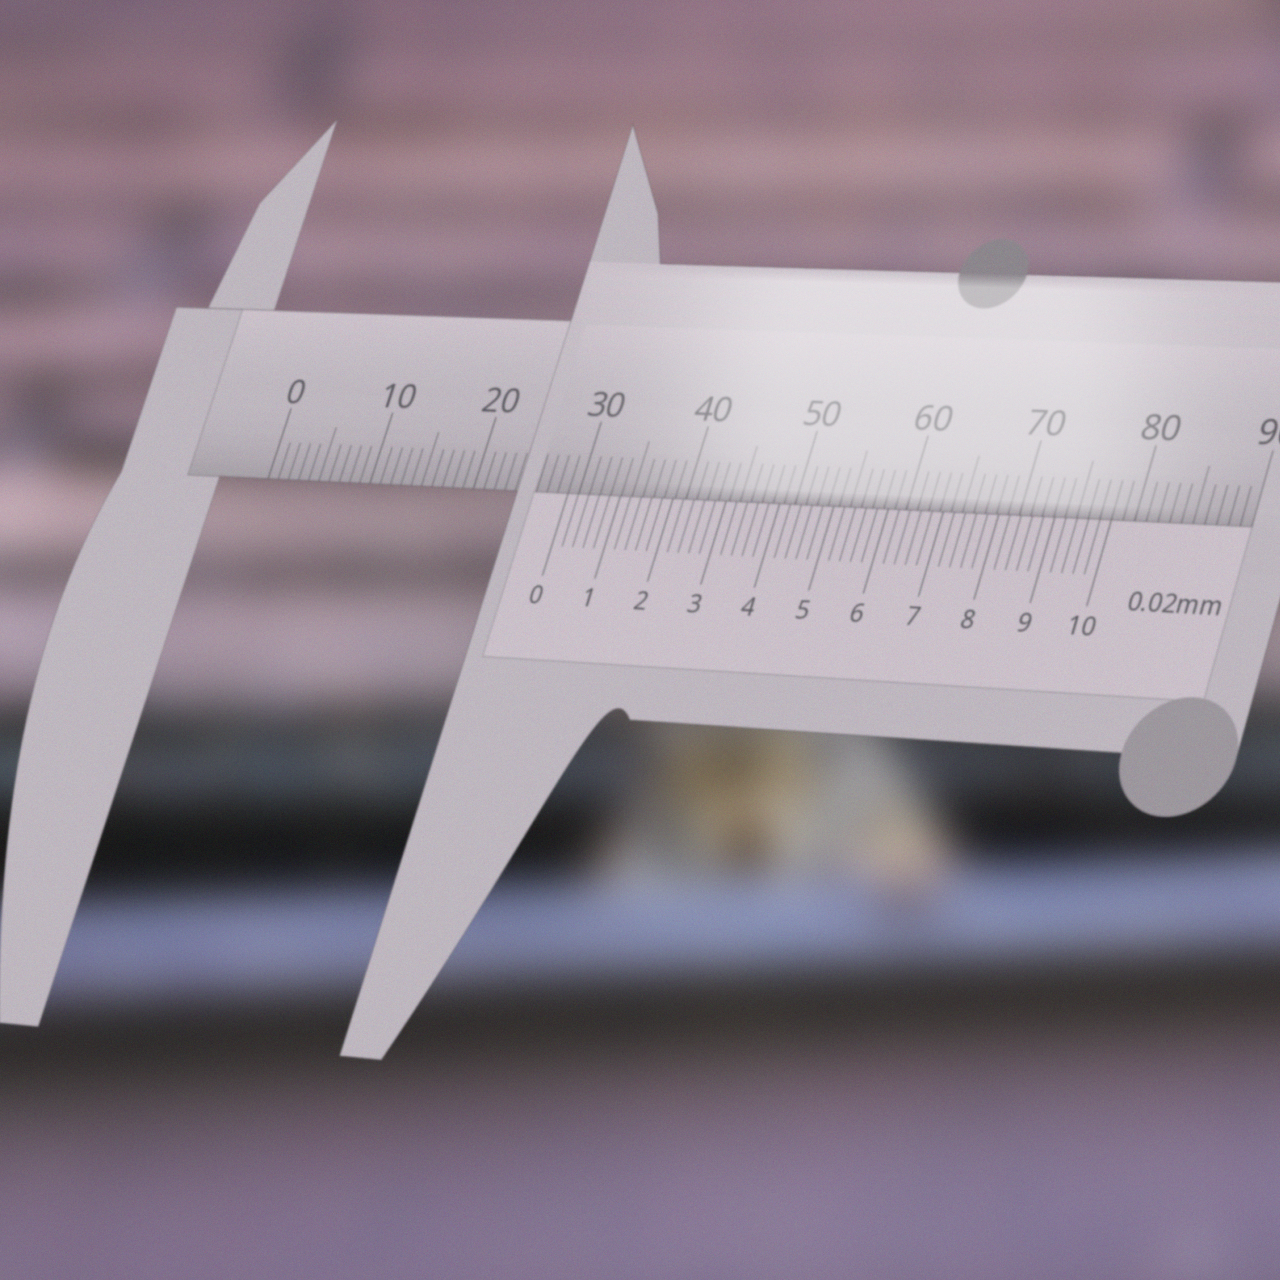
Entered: 29.0 mm
